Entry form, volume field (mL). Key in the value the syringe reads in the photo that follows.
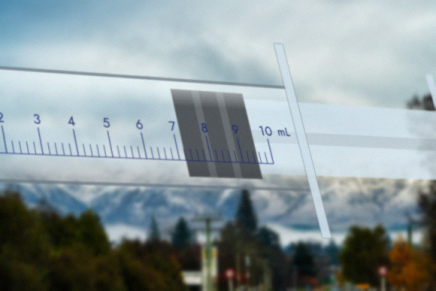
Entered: 7.2 mL
